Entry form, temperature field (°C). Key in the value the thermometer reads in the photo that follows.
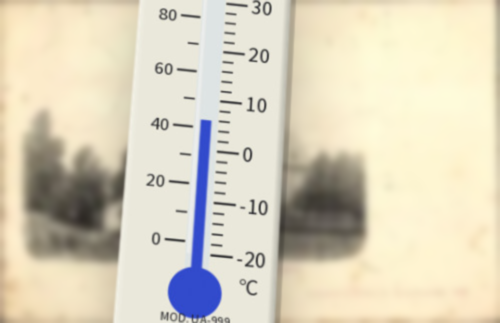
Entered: 6 °C
